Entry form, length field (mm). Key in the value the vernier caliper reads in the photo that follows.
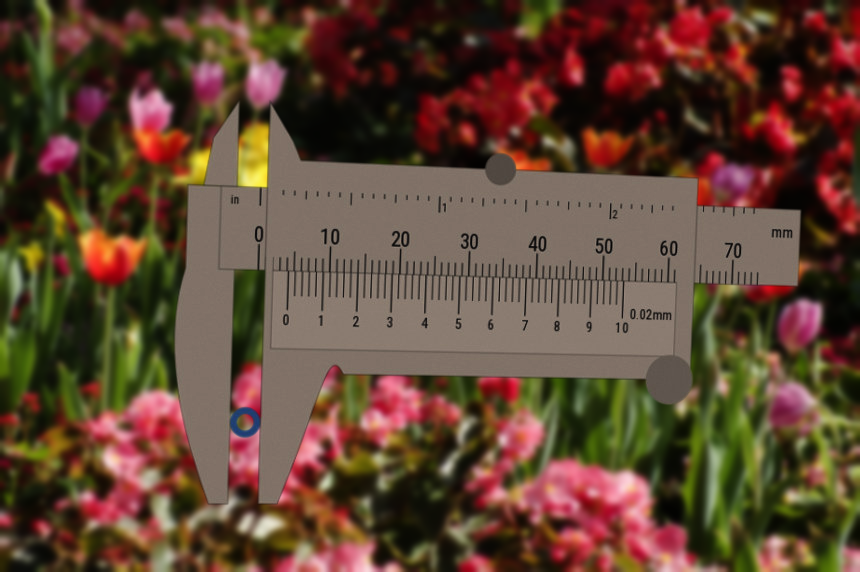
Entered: 4.2 mm
